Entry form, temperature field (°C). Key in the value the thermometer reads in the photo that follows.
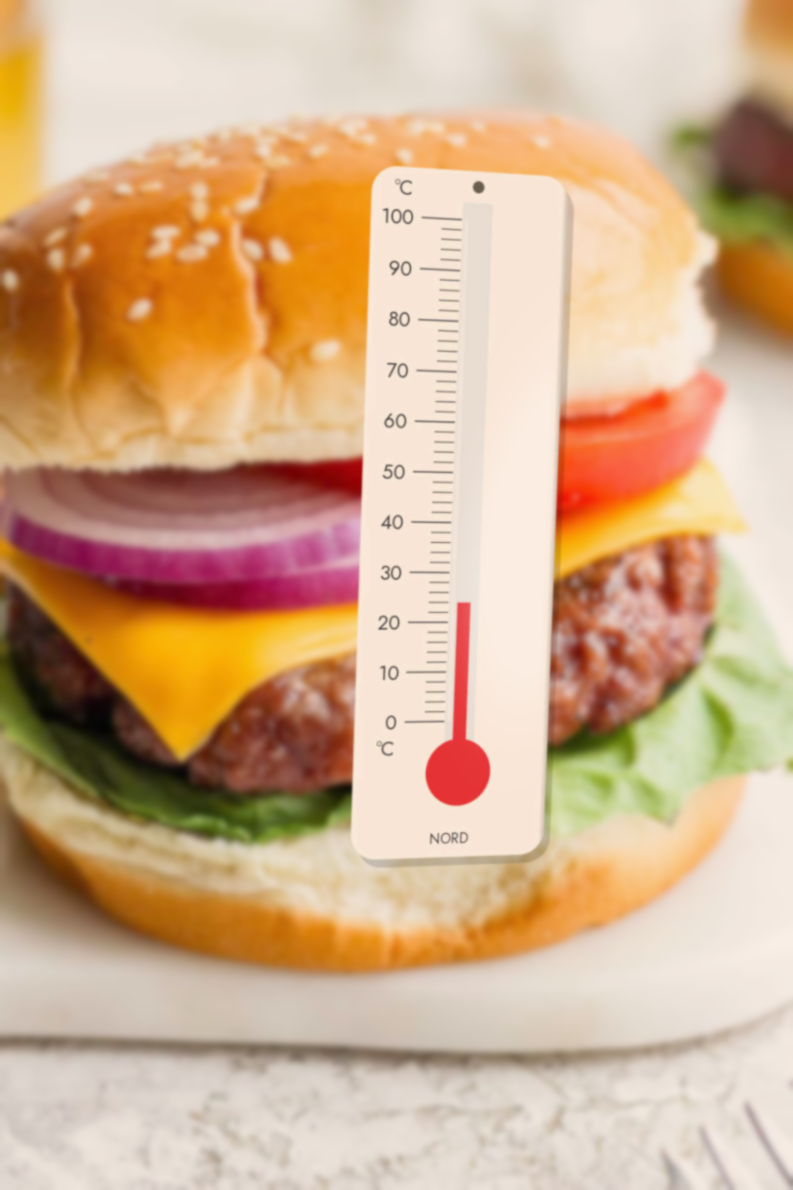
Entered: 24 °C
